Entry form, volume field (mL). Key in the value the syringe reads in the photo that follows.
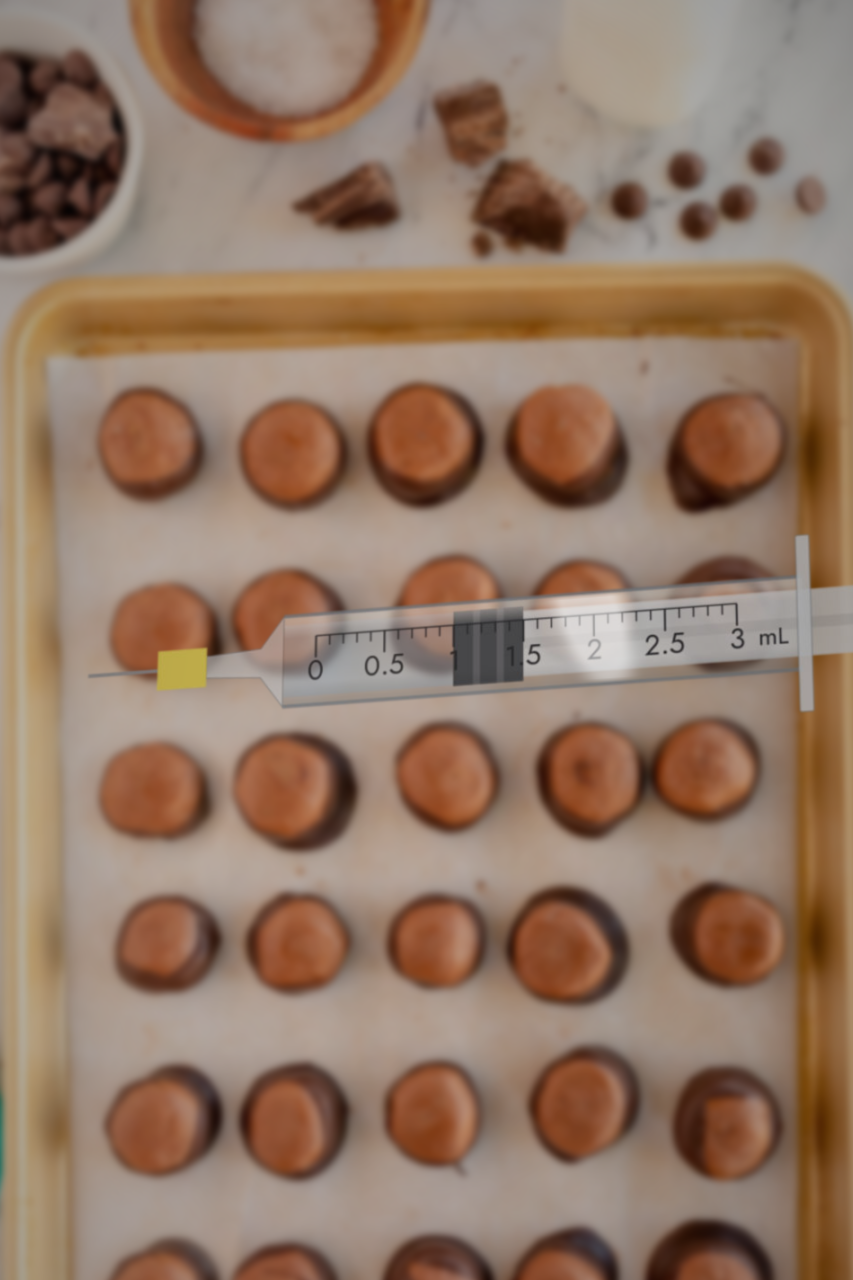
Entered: 1 mL
